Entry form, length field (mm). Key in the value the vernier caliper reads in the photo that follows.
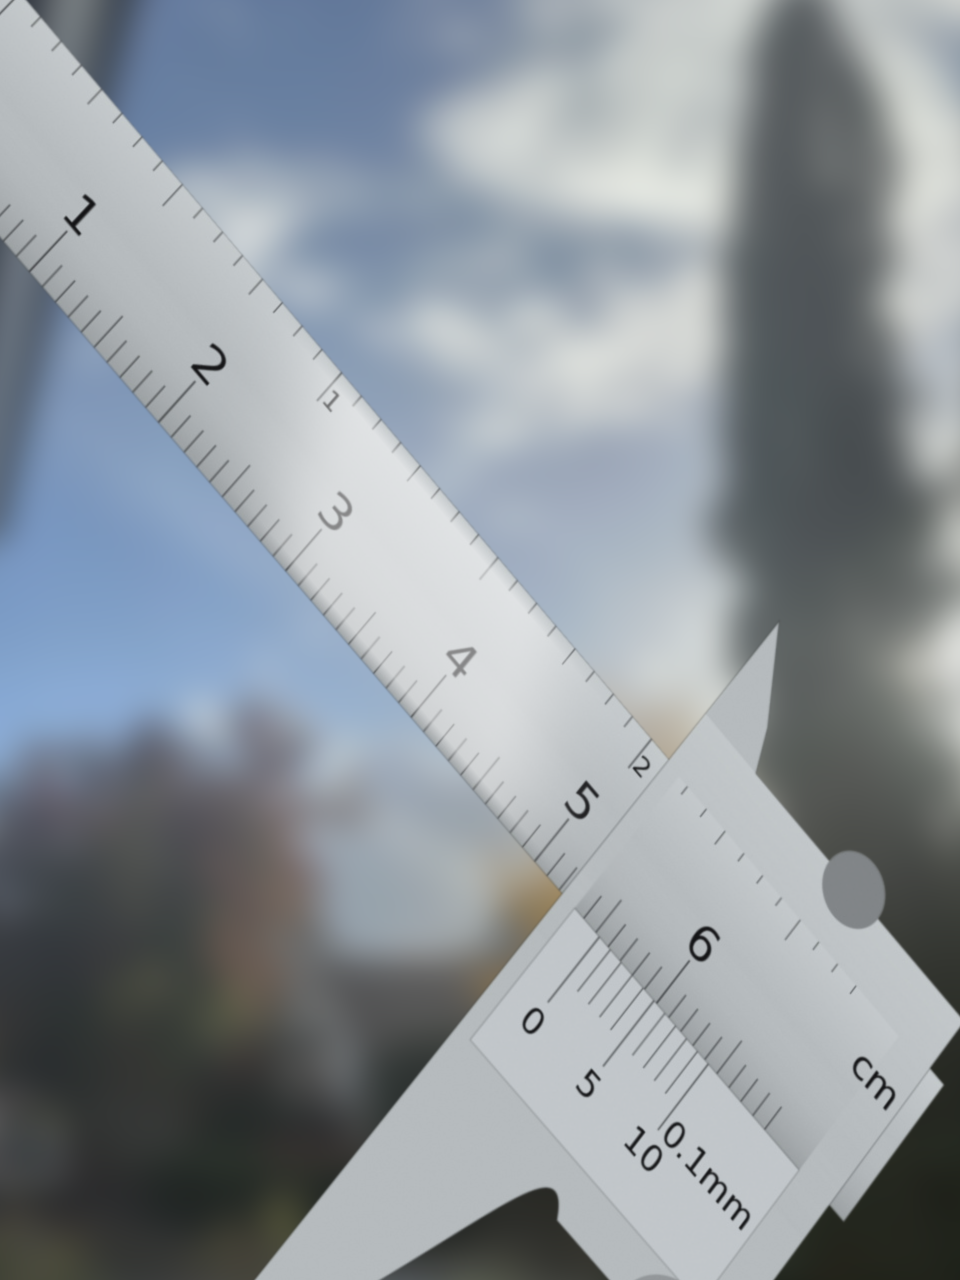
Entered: 55.3 mm
